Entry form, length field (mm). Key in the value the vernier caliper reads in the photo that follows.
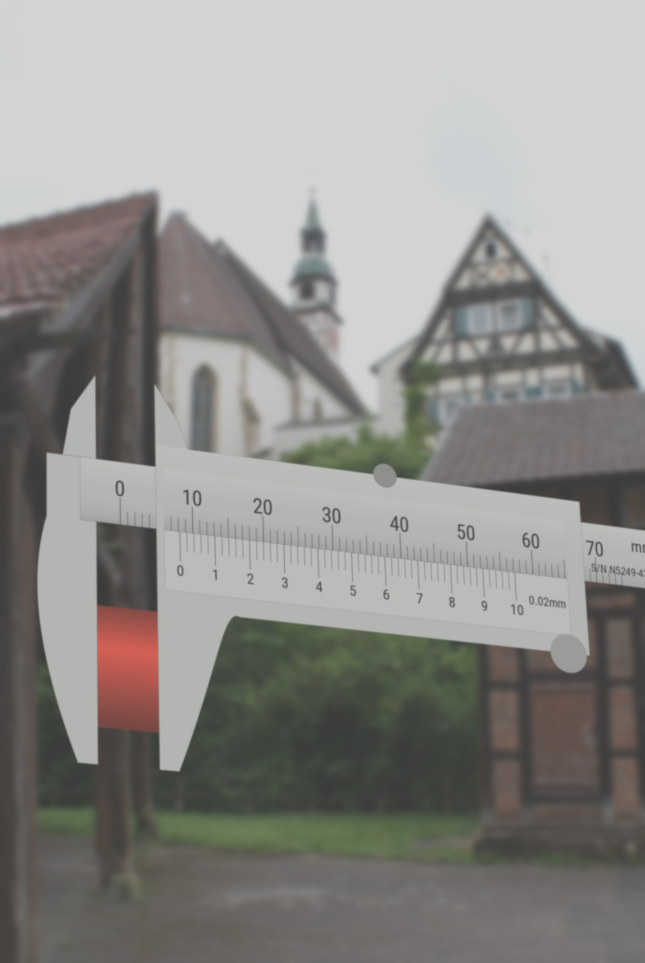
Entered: 8.2 mm
